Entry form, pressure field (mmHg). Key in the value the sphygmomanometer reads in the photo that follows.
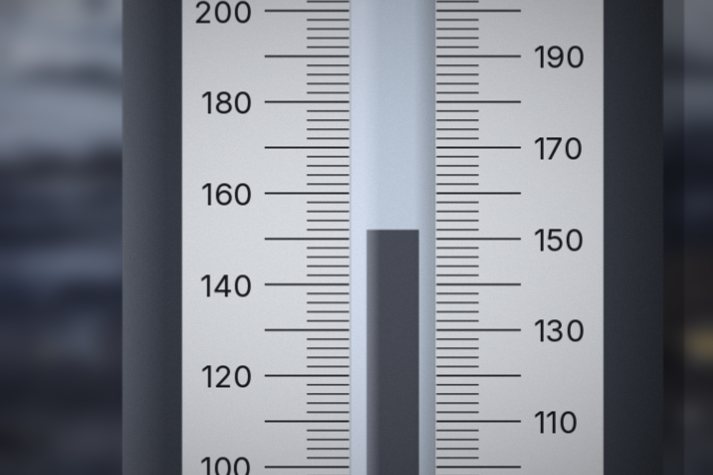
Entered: 152 mmHg
